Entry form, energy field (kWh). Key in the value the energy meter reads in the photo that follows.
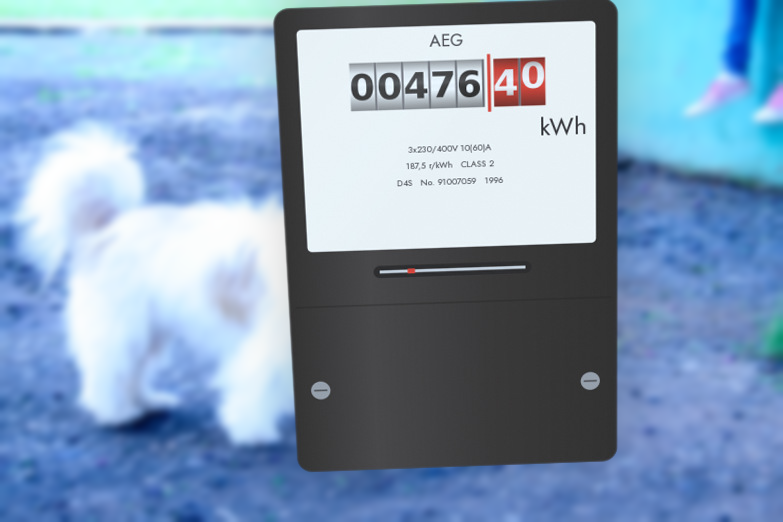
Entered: 476.40 kWh
